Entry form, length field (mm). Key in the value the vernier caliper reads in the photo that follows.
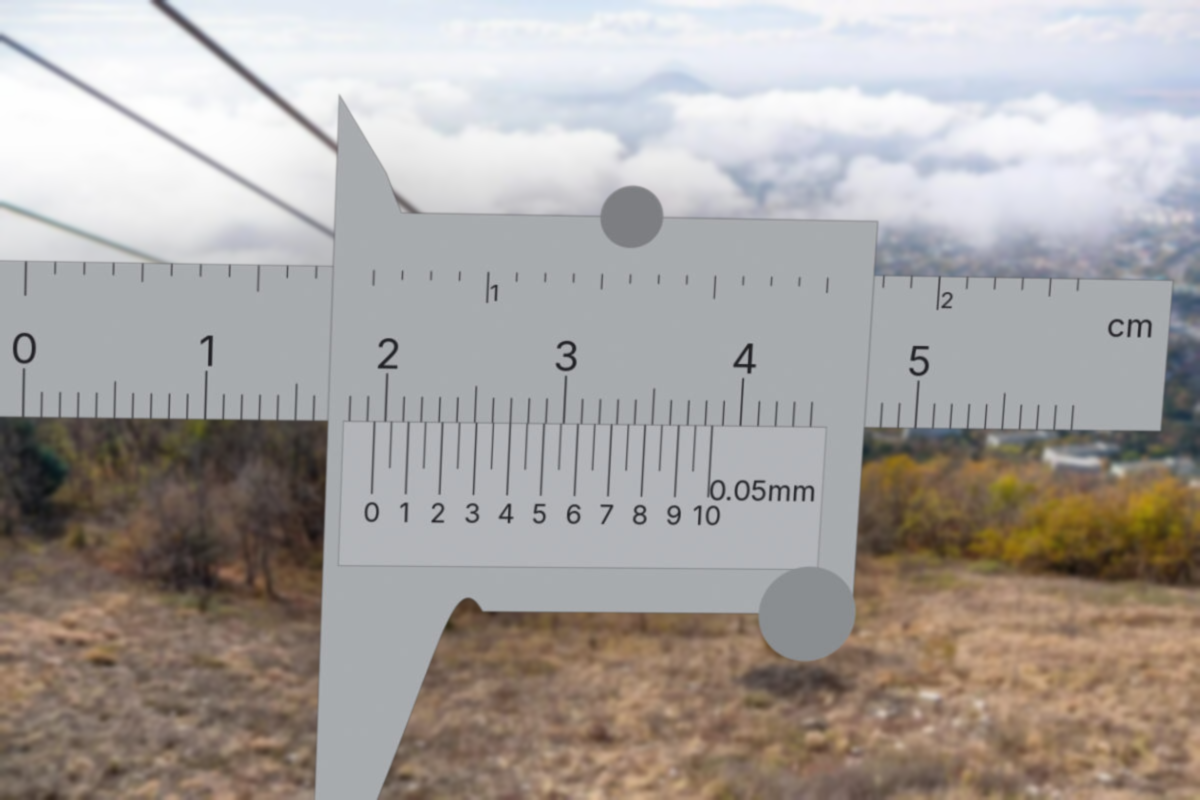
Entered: 19.4 mm
